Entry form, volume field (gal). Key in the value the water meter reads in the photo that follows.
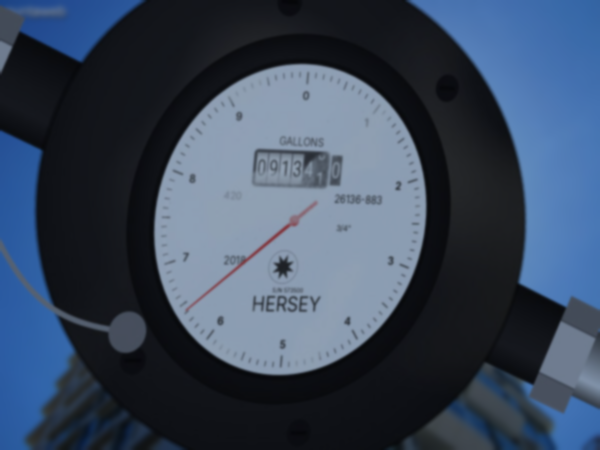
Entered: 913406.4 gal
